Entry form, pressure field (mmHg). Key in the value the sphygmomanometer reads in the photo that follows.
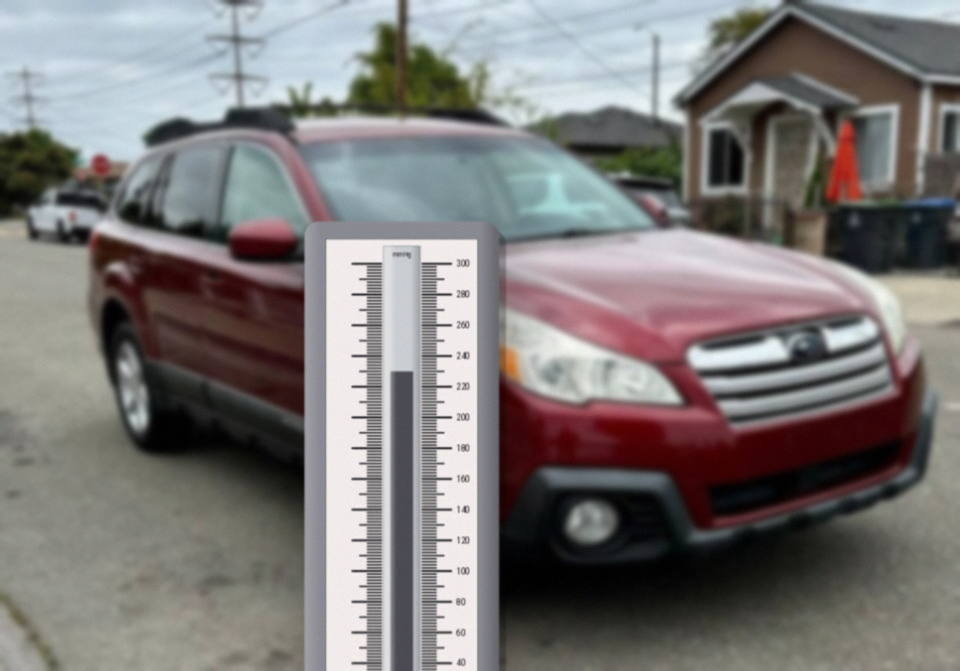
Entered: 230 mmHg
